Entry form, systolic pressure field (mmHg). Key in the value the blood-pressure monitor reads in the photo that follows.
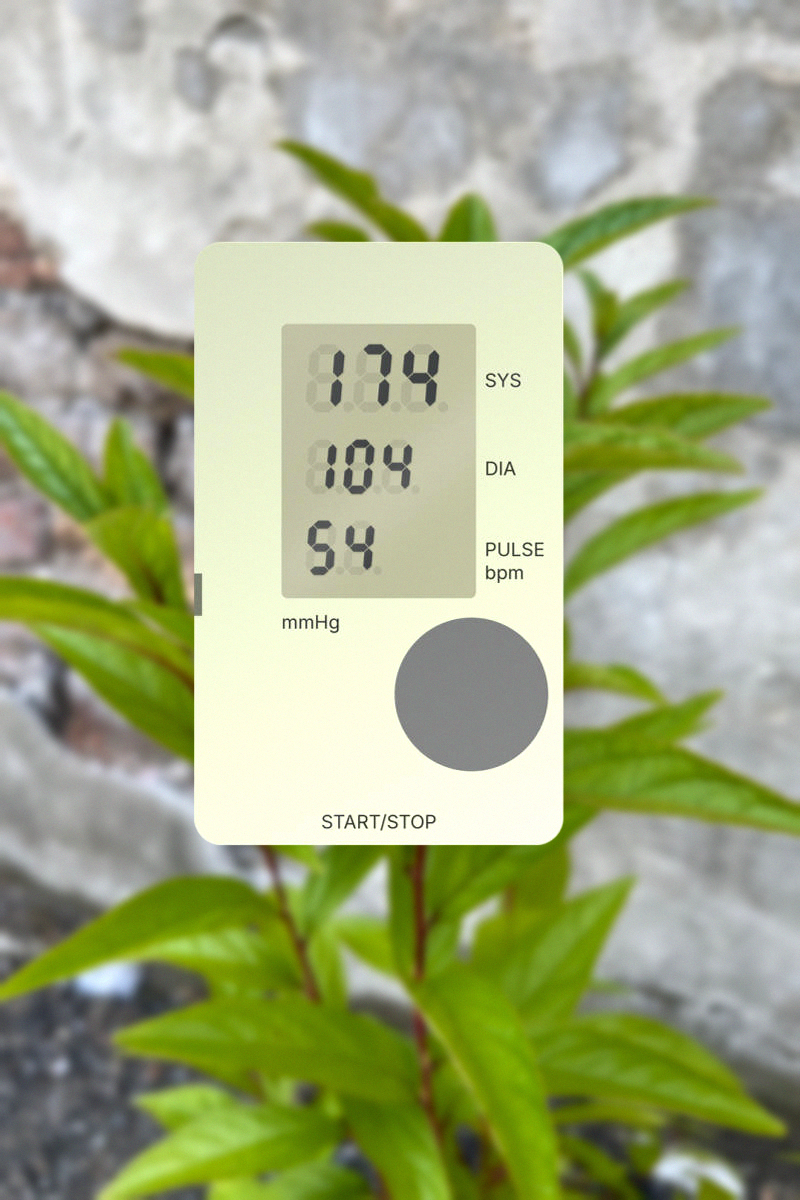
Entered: 174 mmHg
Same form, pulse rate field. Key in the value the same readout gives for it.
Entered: 54 bpm
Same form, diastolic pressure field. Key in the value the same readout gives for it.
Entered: 104 mmHg
